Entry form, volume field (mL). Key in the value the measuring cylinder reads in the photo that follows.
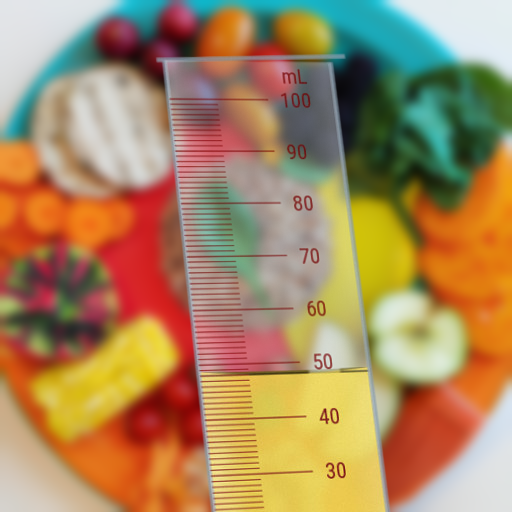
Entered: 48 mL
